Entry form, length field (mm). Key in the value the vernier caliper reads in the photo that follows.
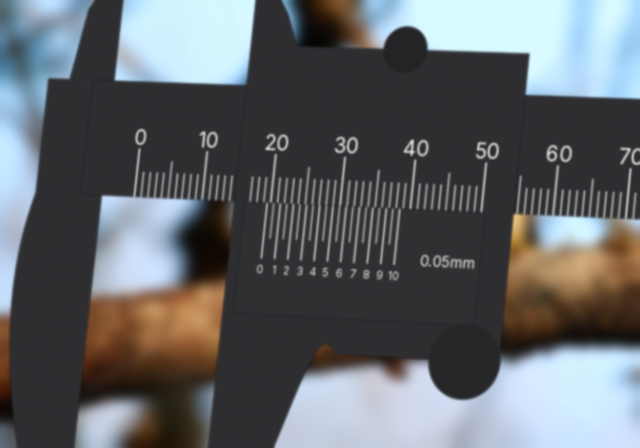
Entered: 19.5 mm
